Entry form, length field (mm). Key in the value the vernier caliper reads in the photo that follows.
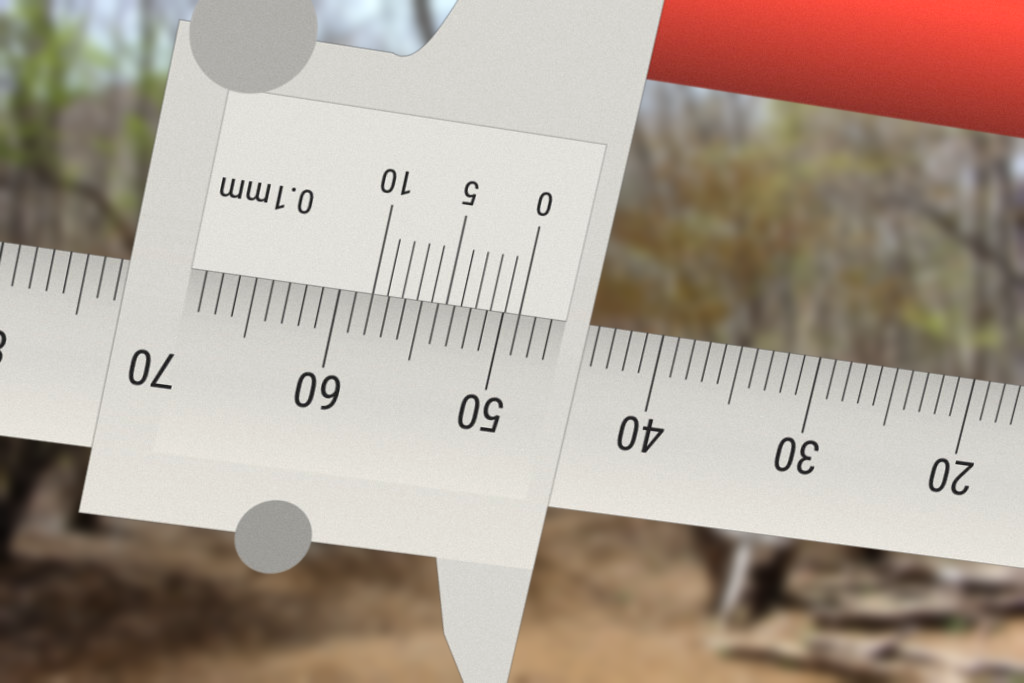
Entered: 49.0 mm
